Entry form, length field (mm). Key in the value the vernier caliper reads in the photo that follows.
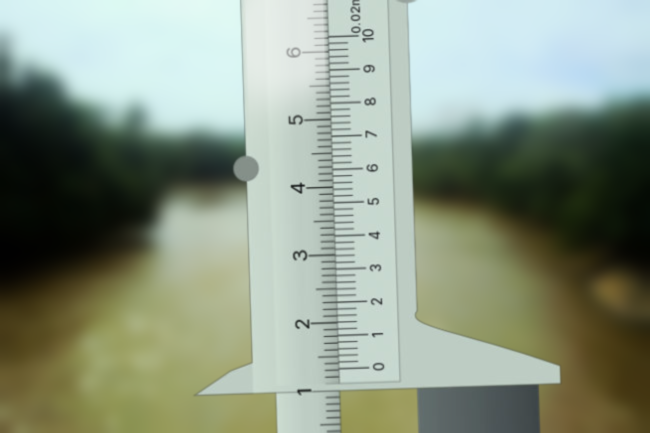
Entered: 13.2 mm
